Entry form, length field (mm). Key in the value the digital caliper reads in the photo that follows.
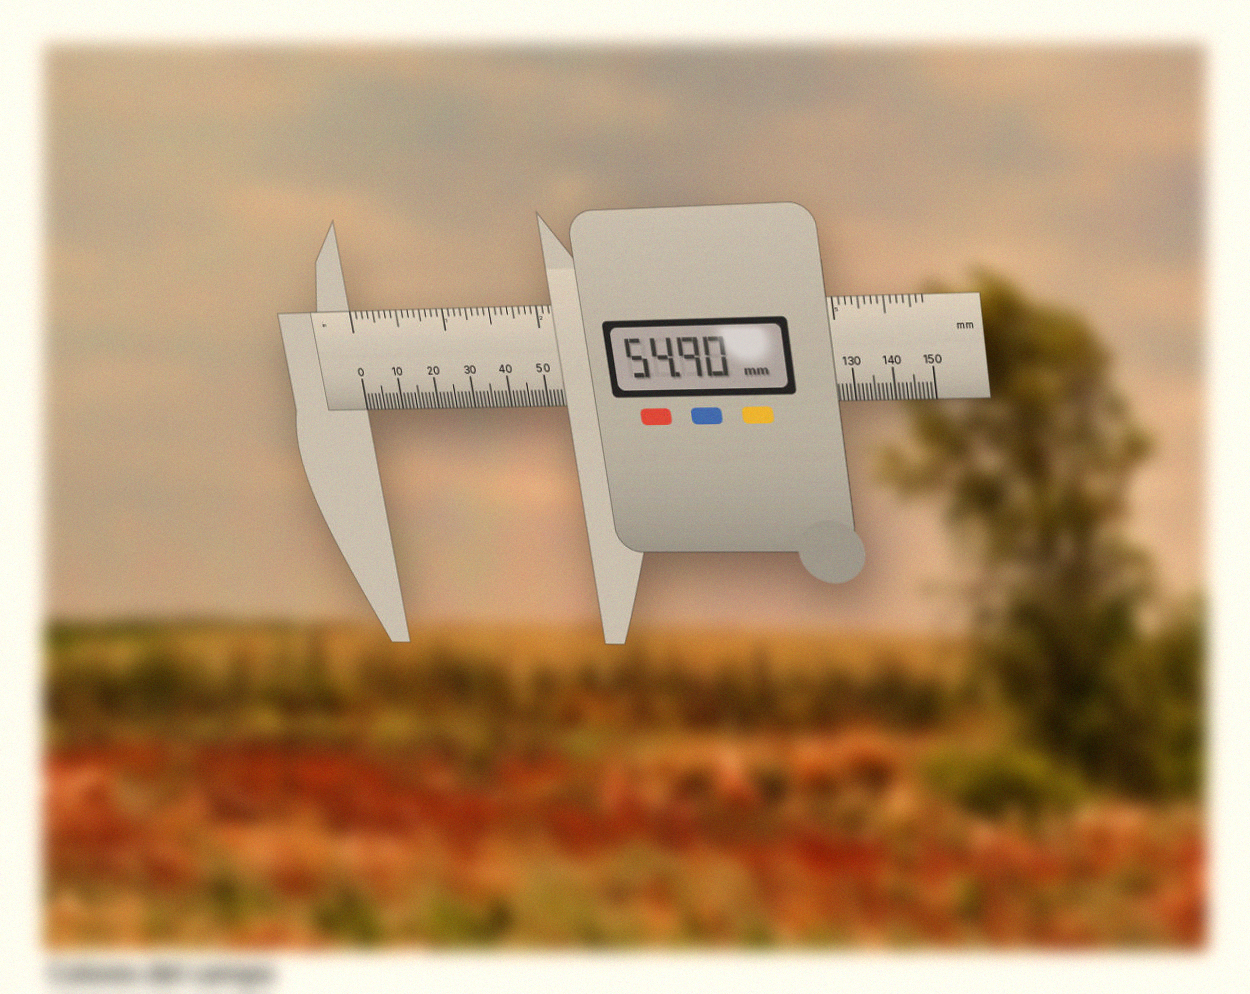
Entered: 54.90 mm
